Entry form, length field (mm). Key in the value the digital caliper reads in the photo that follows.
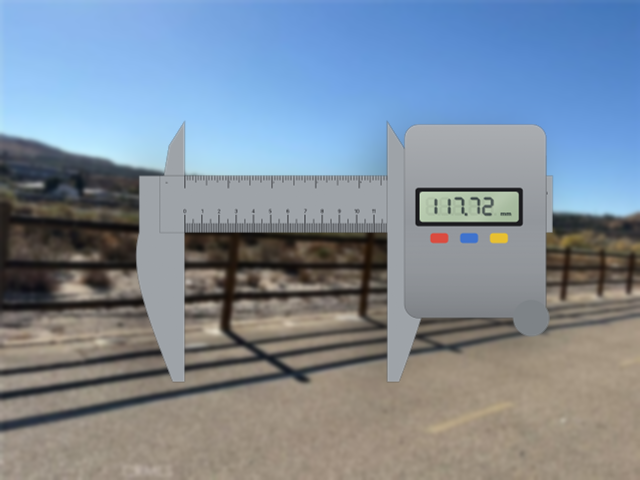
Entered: 117.72 mm
